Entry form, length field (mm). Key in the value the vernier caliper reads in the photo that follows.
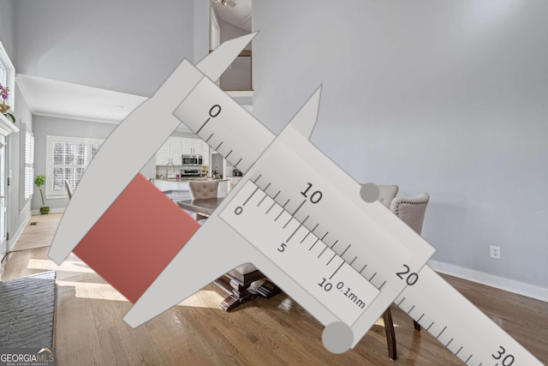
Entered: 6.5 mm
